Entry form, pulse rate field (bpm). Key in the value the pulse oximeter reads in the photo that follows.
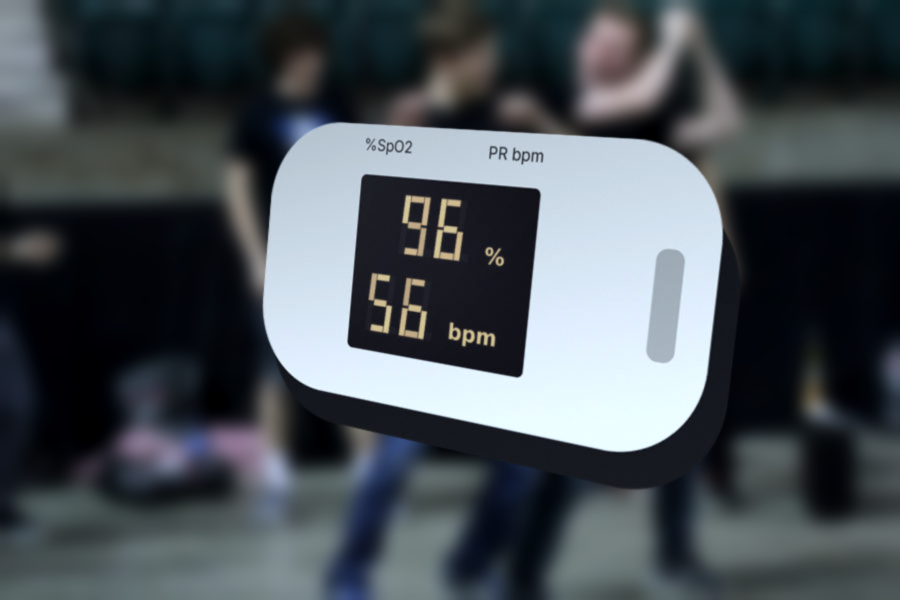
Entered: 56 bpm
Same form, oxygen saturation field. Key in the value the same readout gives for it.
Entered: 96 %
